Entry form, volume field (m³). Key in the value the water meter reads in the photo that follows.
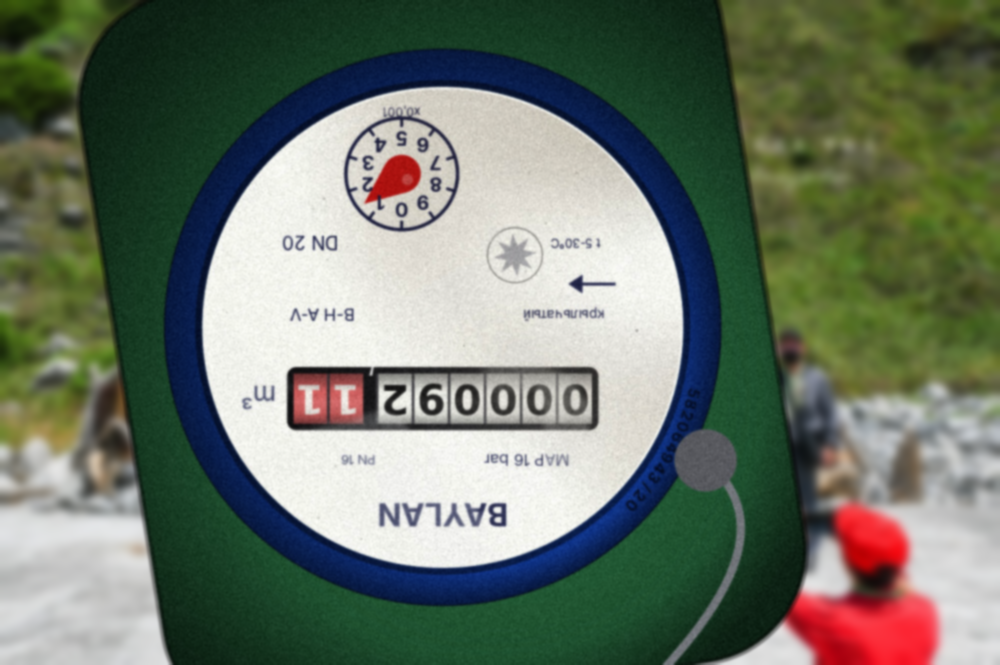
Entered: 92.111 m³
